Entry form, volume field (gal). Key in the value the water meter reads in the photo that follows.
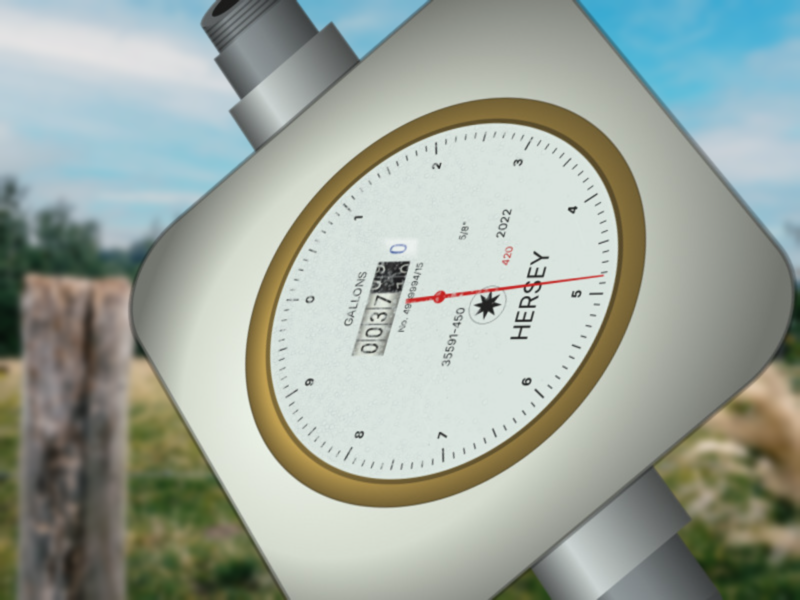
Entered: 37094.8 gal
